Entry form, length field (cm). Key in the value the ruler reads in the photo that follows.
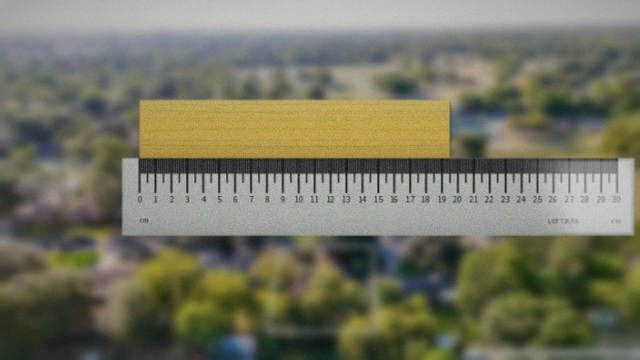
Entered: 19.5 cm
